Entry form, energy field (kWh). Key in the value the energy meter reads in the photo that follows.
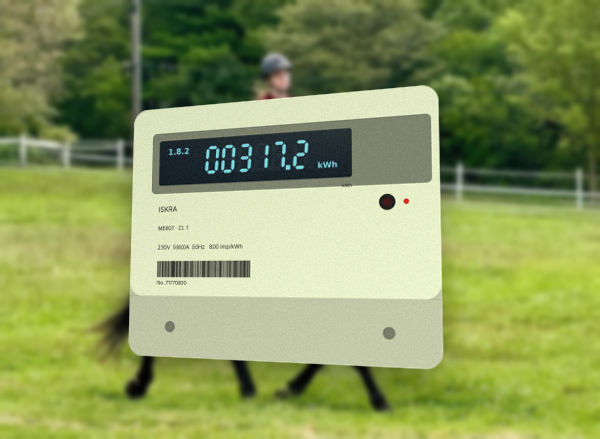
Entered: 317.2 kWh
